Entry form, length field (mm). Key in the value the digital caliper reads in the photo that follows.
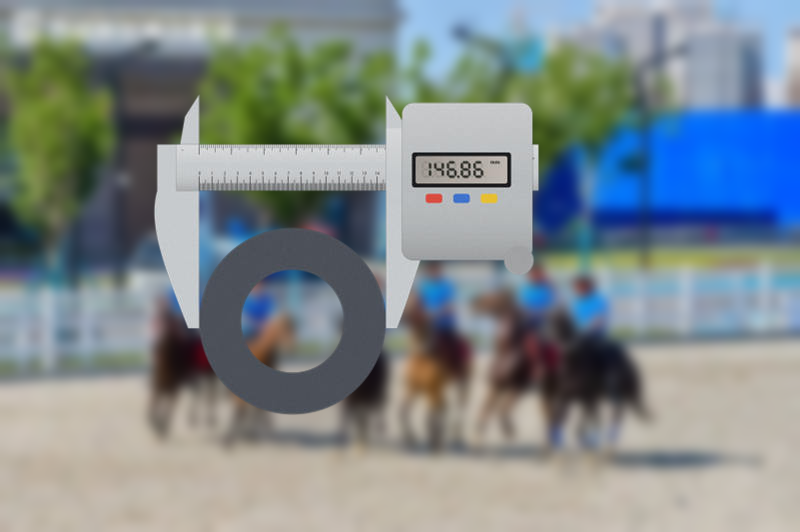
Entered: 146.86 mm
